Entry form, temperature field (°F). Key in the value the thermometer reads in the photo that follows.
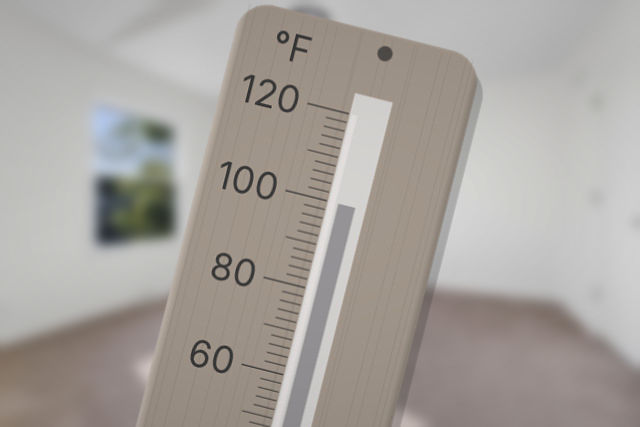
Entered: 100 °F
